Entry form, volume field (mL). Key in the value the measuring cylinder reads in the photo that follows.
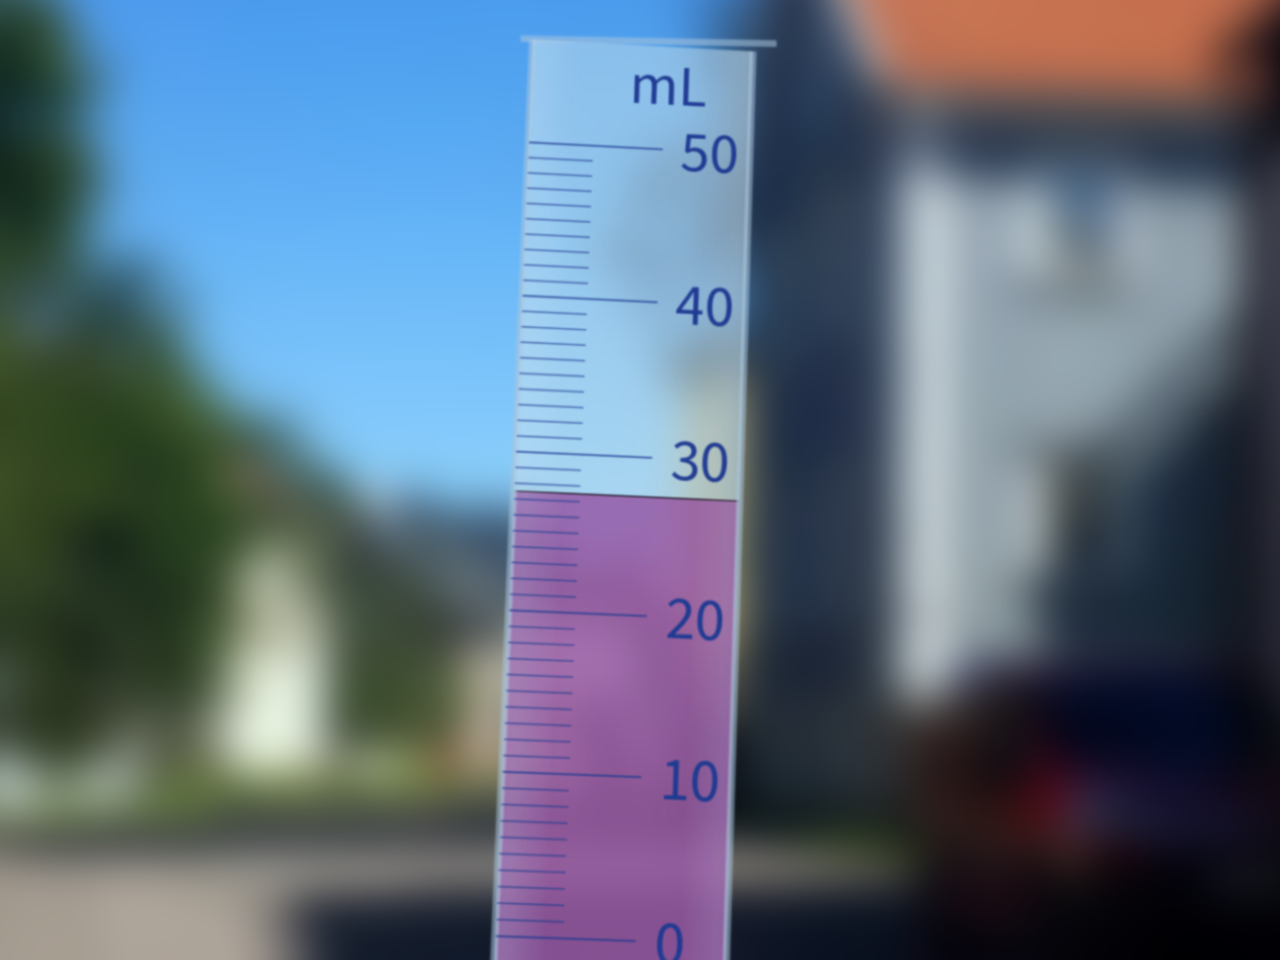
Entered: 27.5 mL
